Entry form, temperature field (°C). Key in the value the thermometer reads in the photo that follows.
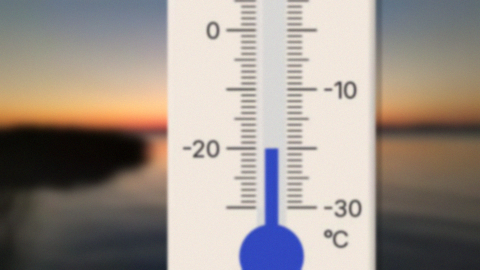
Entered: -20 °C
